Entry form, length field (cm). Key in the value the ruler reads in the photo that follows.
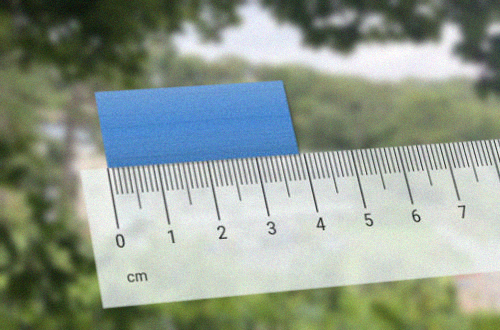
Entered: 3.9 cm
